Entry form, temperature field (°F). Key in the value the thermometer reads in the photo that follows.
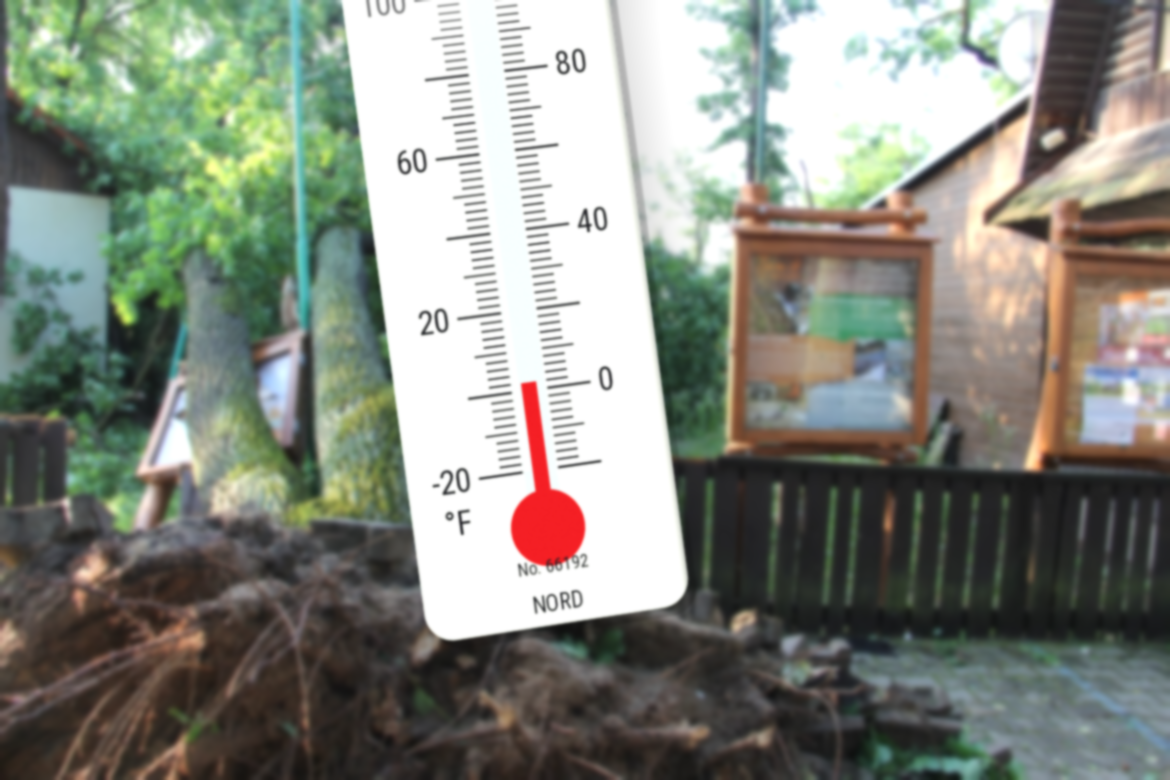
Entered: 2 °F
